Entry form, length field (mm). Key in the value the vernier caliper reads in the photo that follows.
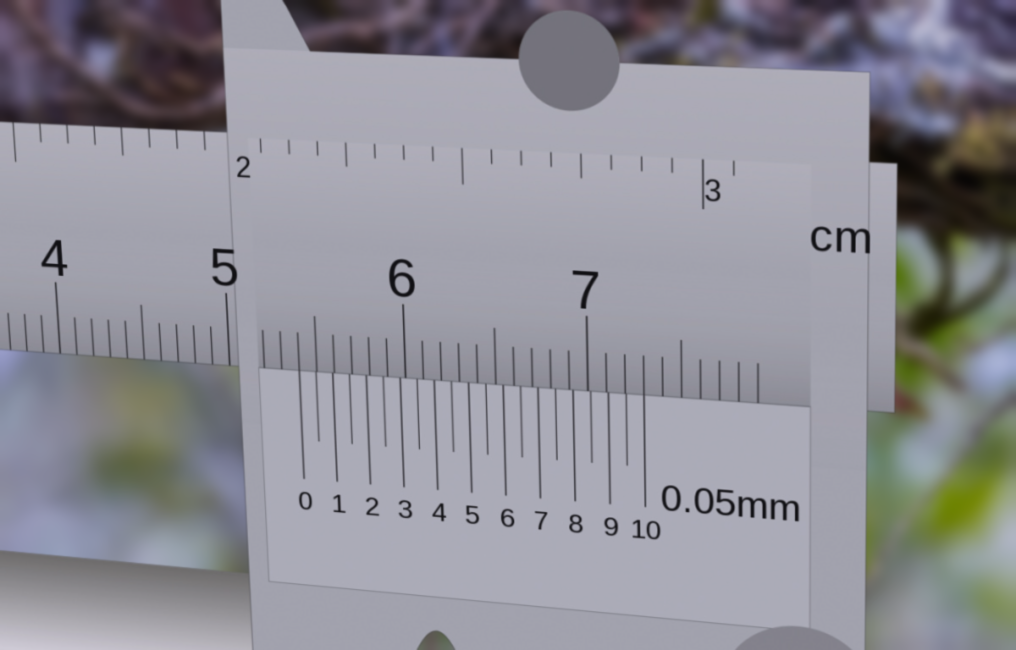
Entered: 54.0 mm
